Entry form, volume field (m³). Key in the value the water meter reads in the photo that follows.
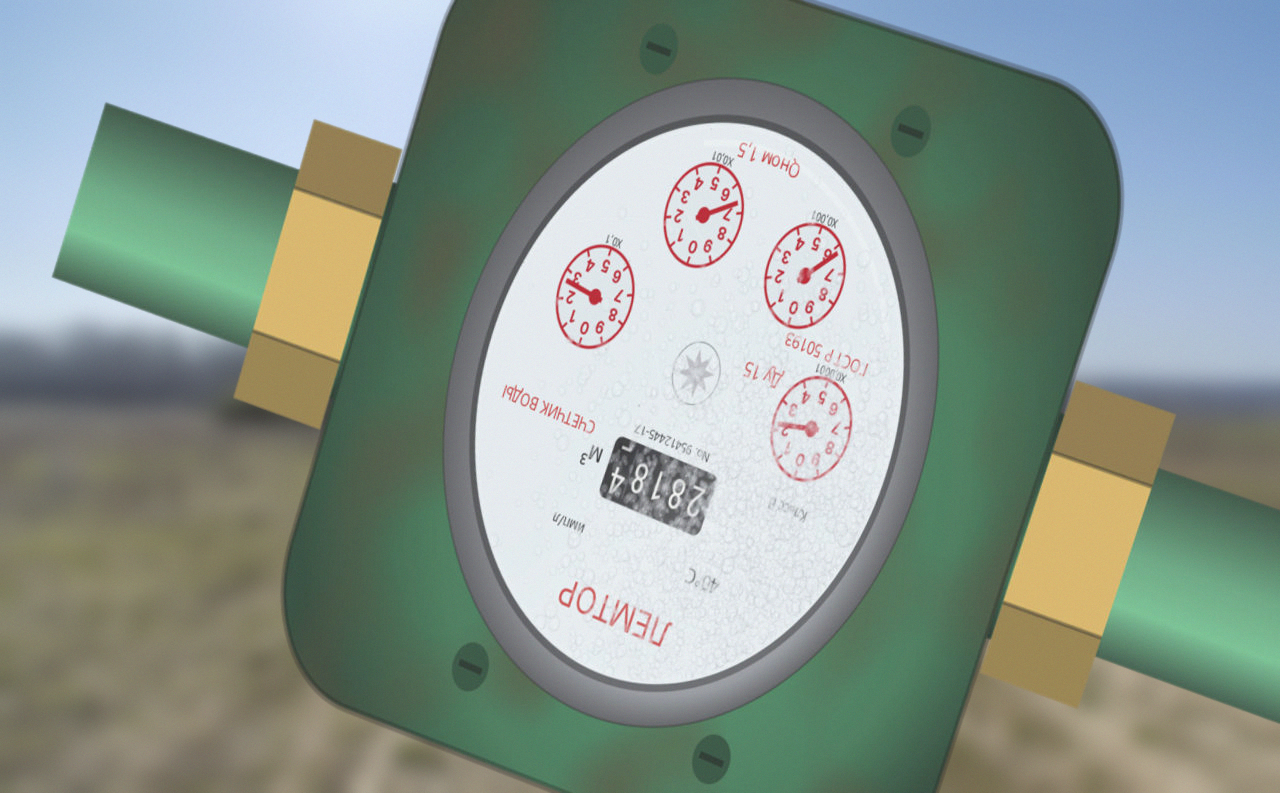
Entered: 28184.2662 m³
